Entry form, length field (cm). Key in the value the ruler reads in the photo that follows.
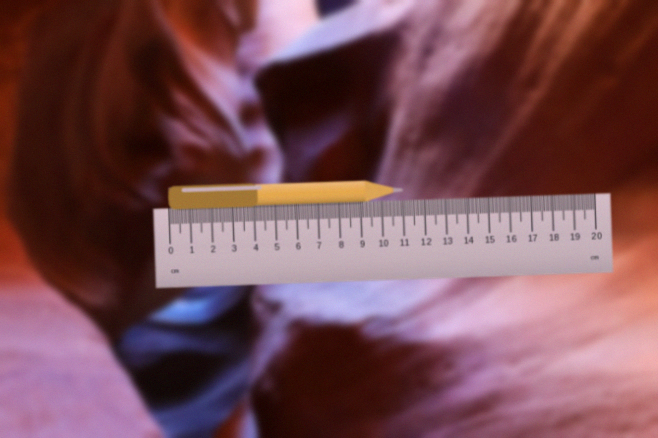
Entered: 11 cm
